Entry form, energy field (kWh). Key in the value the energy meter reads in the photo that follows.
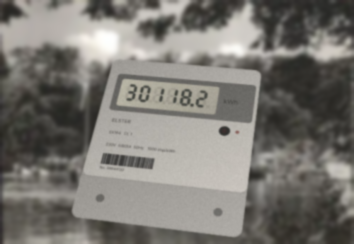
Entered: 30118.2 kWh
